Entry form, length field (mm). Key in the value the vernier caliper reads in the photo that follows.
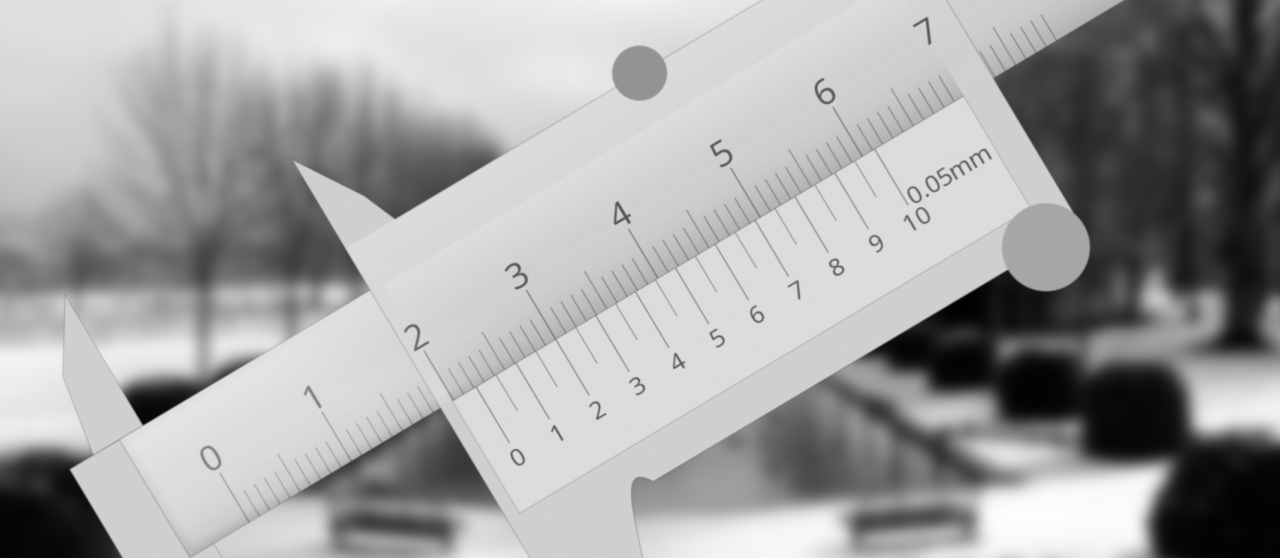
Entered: 22.2 mm
